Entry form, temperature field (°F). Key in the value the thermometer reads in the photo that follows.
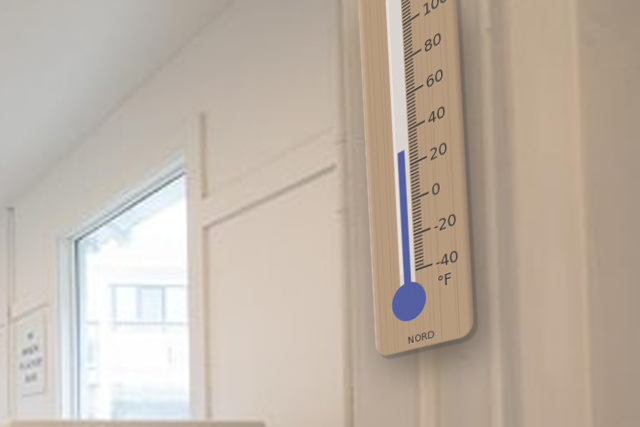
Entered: 30 °F
